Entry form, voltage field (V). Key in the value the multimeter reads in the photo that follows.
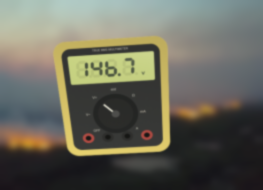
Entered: 146.7 V
